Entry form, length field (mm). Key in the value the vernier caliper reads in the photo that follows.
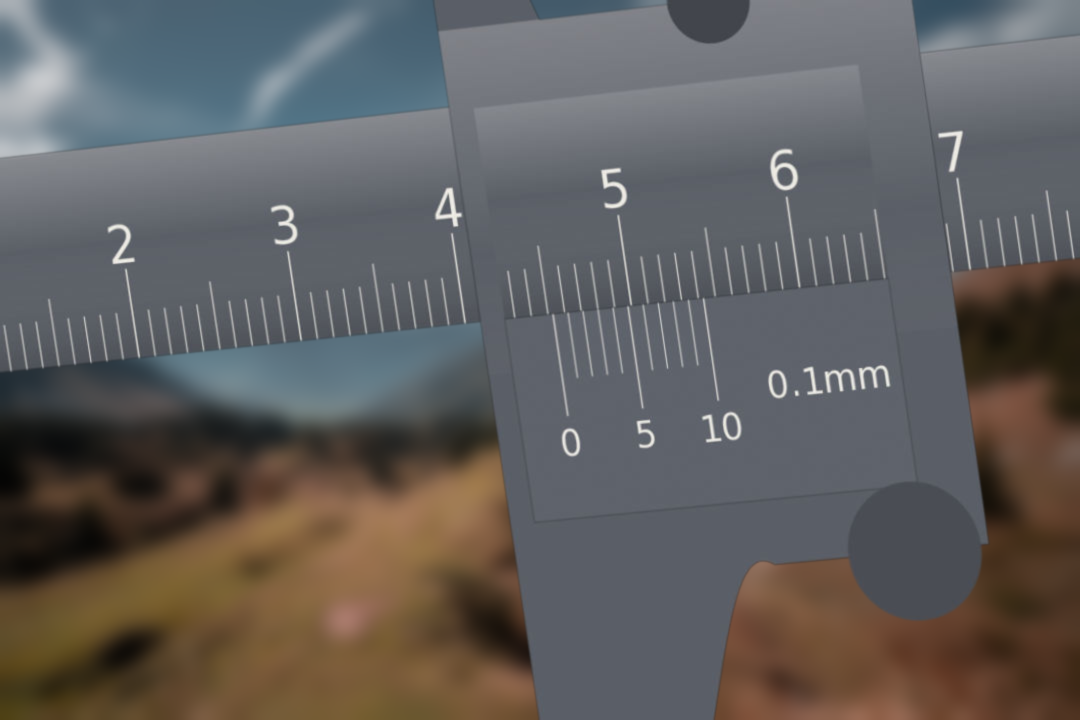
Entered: 45.3 mm
